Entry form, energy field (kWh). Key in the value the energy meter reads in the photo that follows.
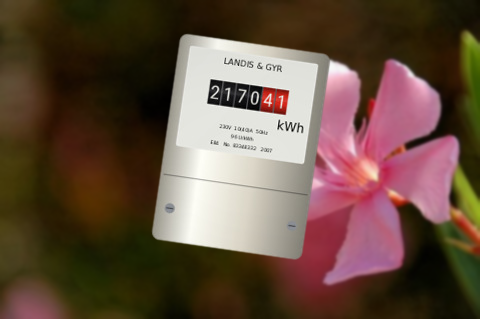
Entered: 2170.41 kWh
